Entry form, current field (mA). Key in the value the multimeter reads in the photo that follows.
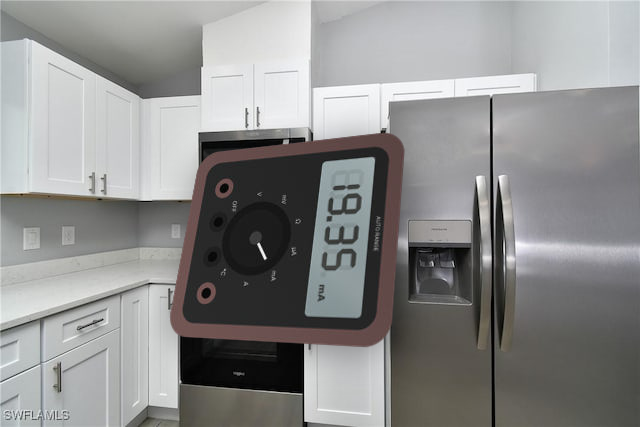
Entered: 19.35 mA
